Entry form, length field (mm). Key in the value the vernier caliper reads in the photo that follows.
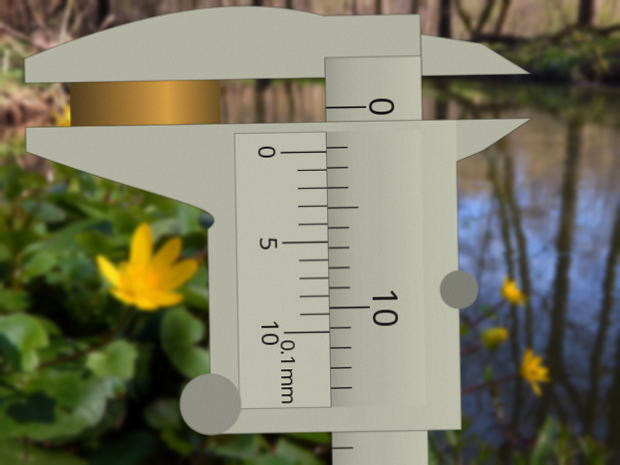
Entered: 2.2 mm
